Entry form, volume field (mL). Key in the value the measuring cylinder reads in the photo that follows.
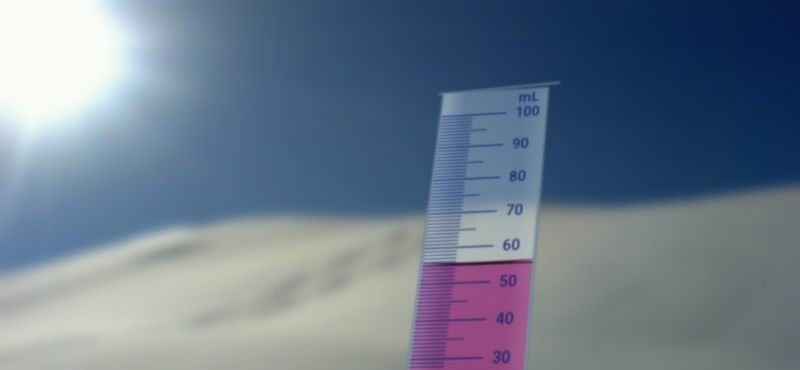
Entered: 55 mL
